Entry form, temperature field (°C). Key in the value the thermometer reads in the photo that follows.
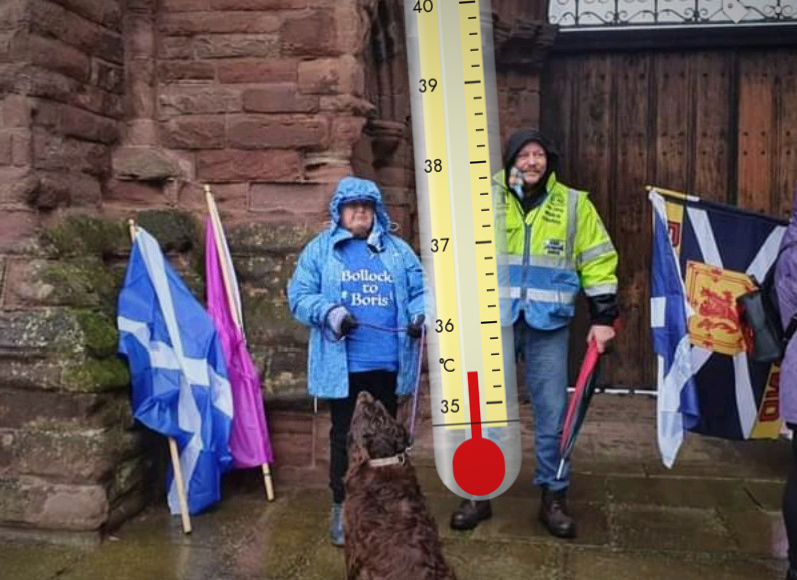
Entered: 35.4 °C
